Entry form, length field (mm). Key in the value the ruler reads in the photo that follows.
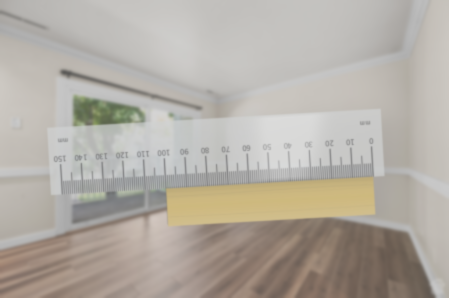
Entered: 100 mm
